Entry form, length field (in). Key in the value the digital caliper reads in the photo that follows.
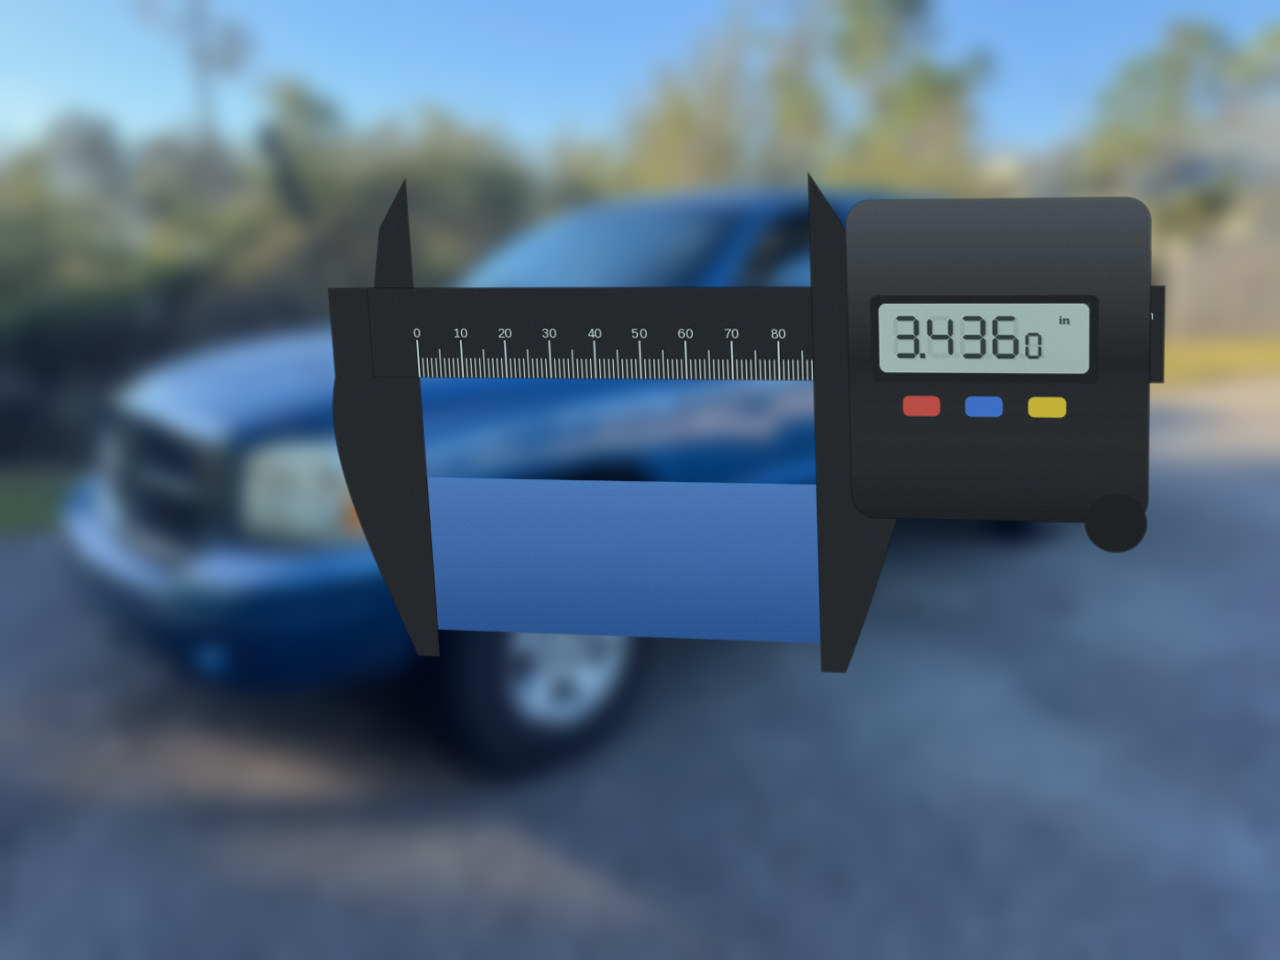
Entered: 3.4360 in
